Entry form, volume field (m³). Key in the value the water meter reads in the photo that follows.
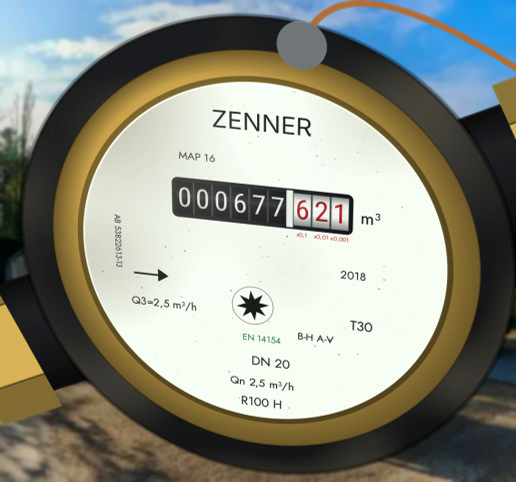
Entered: 677.621 m³
